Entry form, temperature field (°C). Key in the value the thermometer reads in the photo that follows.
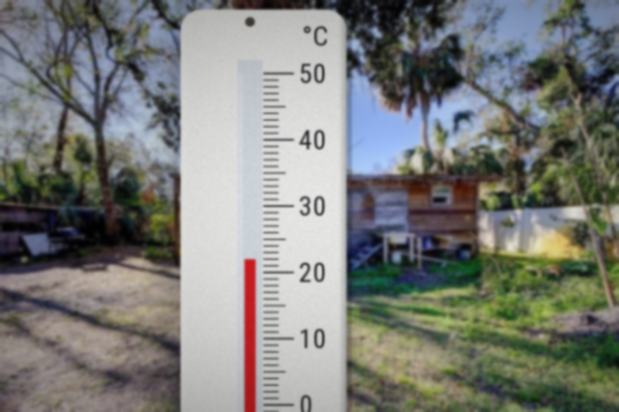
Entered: 22 °C
